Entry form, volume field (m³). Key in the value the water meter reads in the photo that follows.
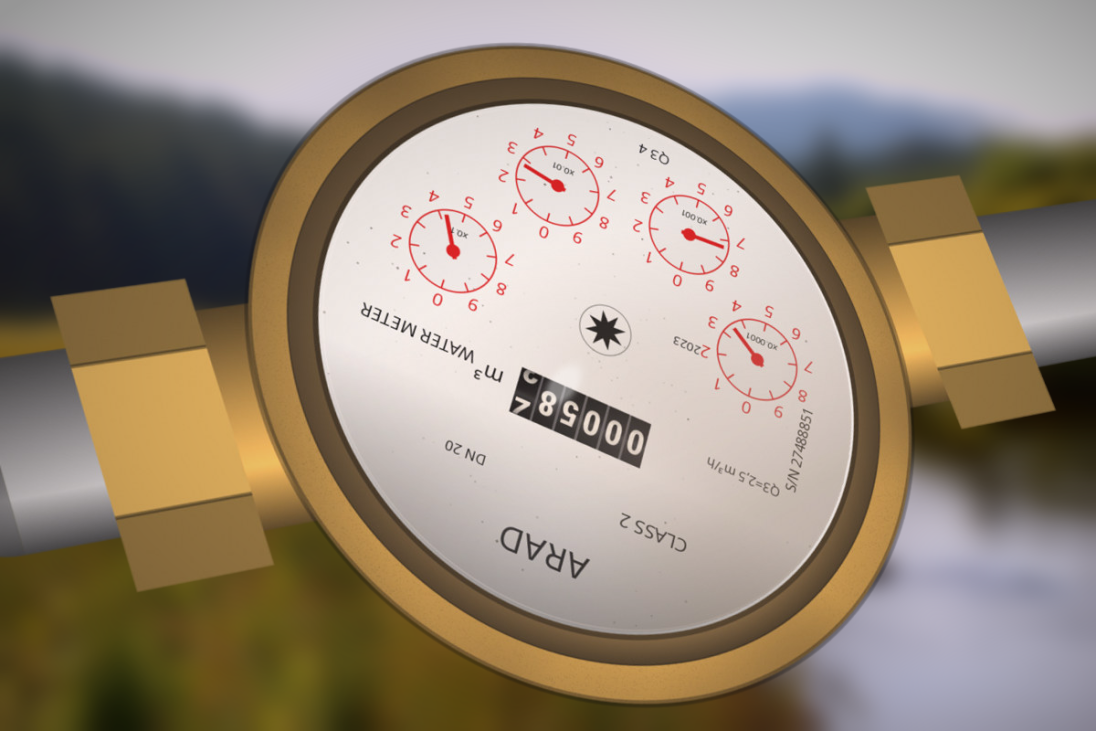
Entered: 582.4273 m³
